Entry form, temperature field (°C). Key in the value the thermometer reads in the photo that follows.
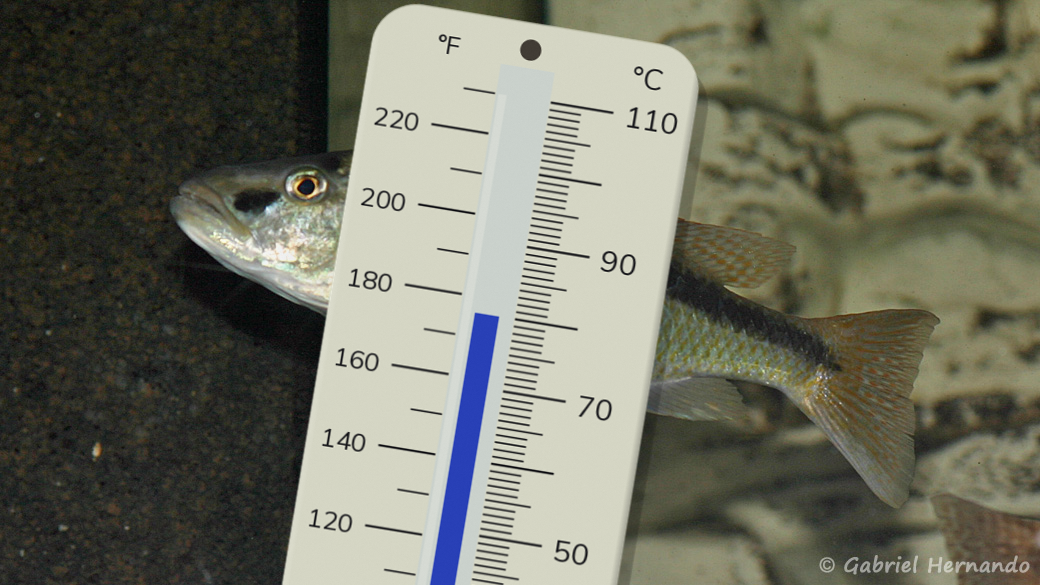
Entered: 80 °C
